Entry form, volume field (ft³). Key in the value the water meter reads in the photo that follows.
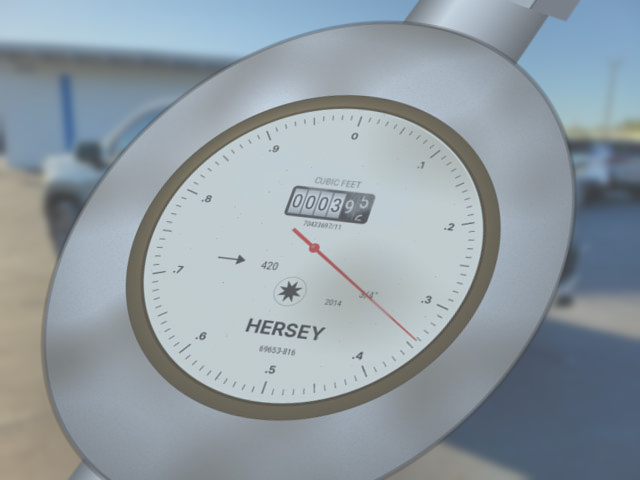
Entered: 395.34 ft³
